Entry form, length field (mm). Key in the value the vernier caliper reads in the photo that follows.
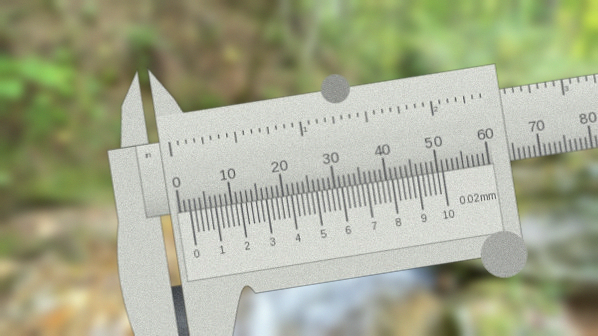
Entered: 2.0 mm
